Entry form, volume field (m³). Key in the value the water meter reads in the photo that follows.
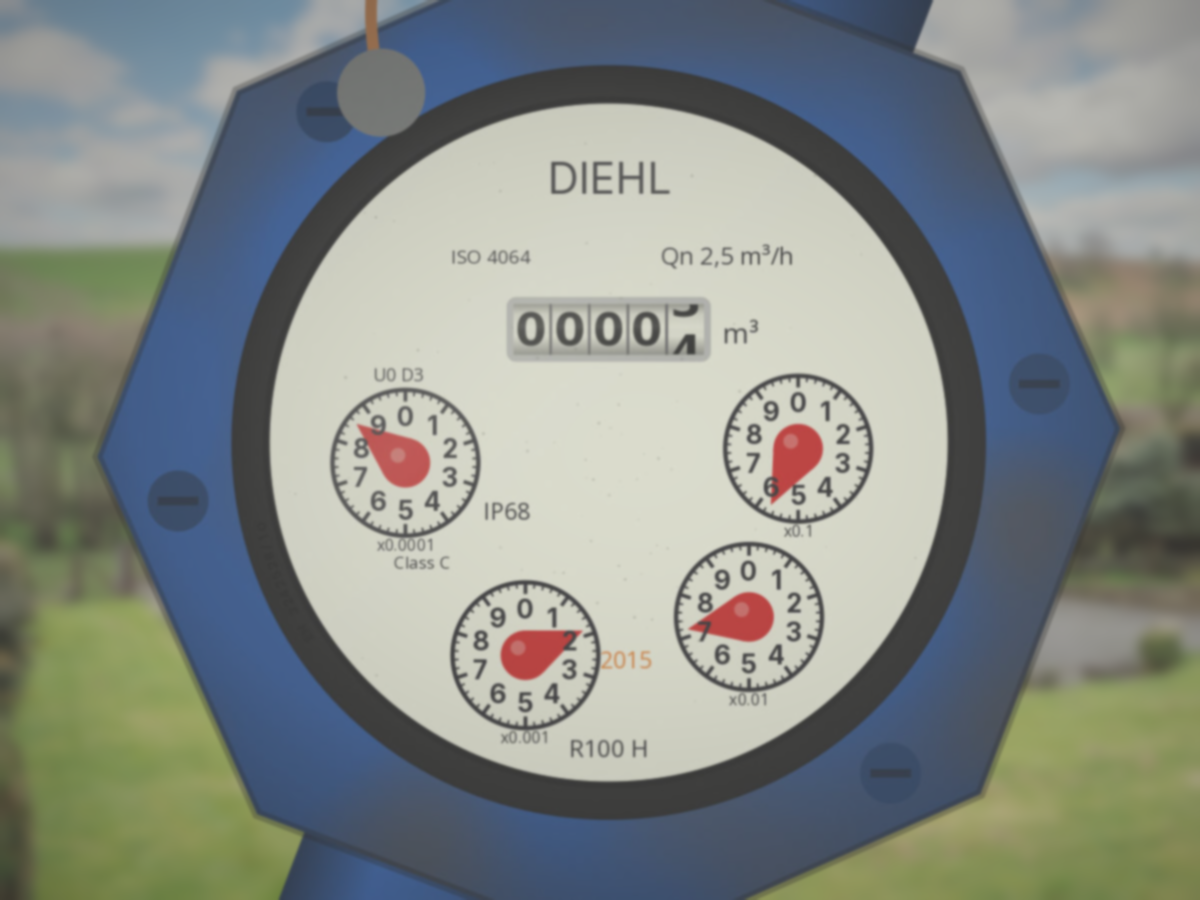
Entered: 3.5718 m³
